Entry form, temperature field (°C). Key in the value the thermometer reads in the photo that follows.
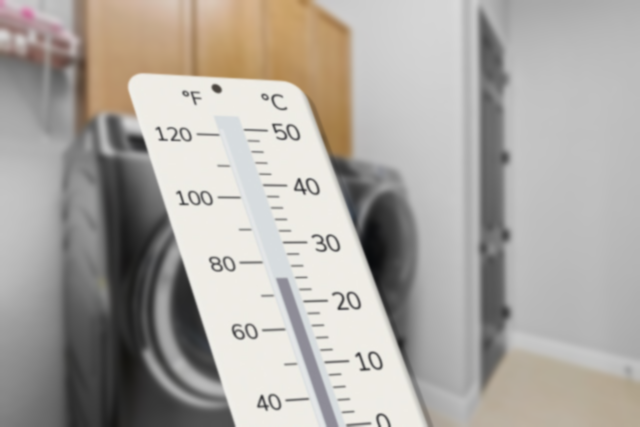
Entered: 24 °C
